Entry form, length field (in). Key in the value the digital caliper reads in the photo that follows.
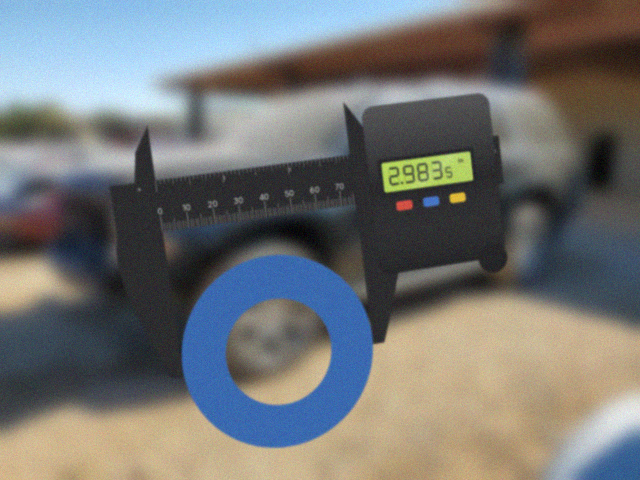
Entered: 2.9835 in
